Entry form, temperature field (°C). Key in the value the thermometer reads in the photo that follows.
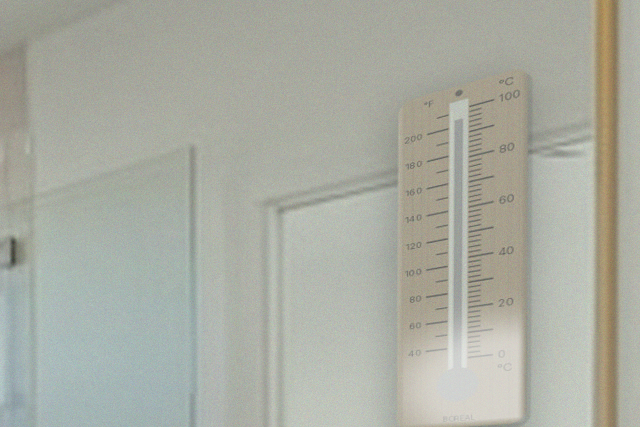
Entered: 96 °C
